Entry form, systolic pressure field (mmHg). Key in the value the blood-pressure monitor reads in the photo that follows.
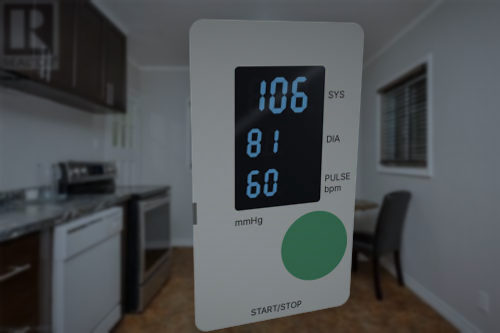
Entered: 106 mmHg
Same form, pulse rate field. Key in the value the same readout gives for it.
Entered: 60 bpm
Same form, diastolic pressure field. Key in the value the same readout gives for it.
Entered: 81 mmHg
